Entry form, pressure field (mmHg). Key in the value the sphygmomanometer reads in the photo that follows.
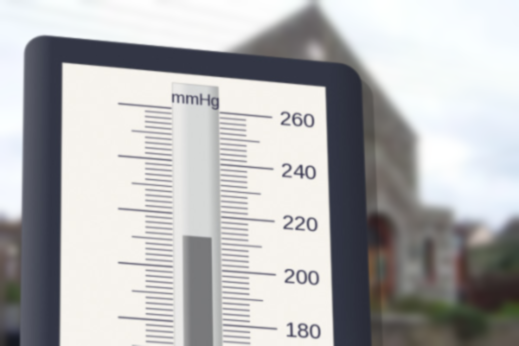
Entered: 212 mmHg
